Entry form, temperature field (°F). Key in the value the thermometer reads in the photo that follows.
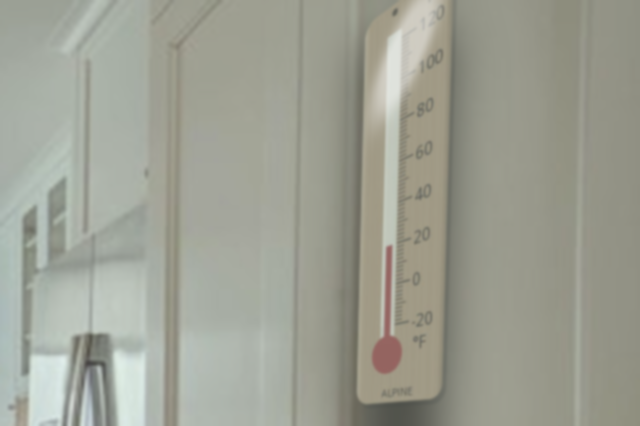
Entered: 20 °F
